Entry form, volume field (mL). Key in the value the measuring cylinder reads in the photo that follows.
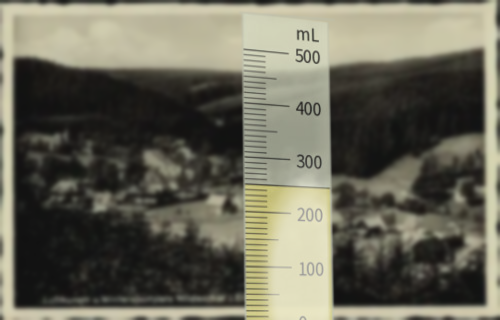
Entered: 250 mL
